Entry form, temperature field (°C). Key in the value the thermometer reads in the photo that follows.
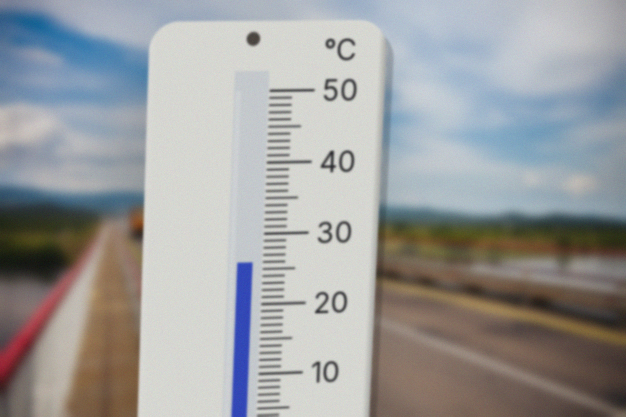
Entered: 26 °C
